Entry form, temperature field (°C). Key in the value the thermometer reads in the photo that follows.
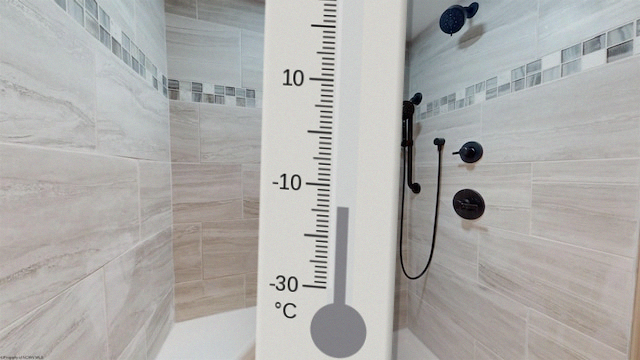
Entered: -14 °C
